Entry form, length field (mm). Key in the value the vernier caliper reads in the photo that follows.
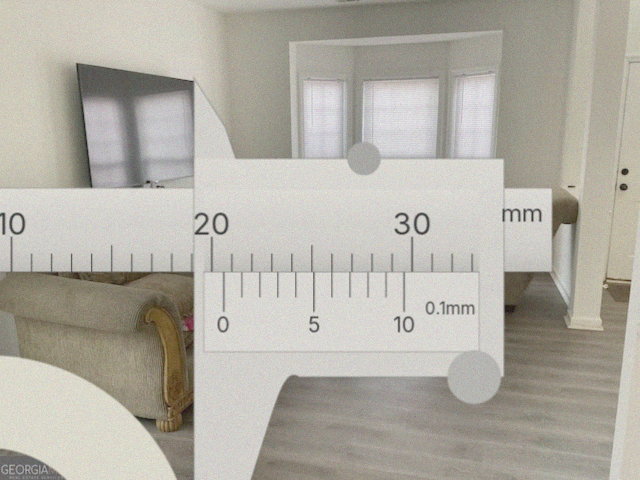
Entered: 20.6 mm
